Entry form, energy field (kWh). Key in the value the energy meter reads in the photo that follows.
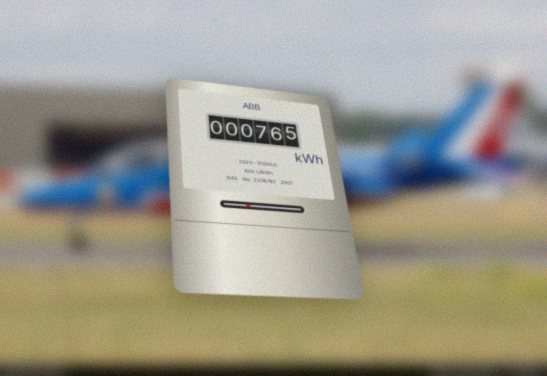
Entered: 765 kWh
